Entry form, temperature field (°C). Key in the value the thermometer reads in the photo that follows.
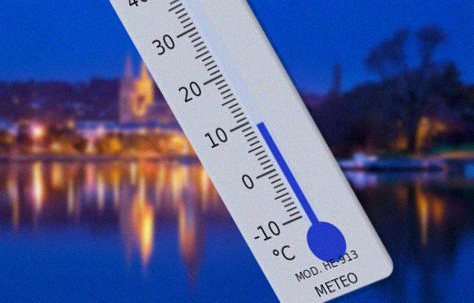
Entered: 9 °C
